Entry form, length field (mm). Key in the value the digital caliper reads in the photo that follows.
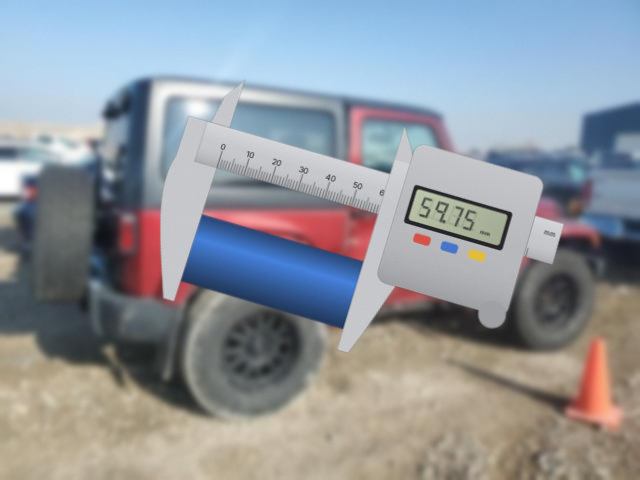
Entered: 59.75 mm
